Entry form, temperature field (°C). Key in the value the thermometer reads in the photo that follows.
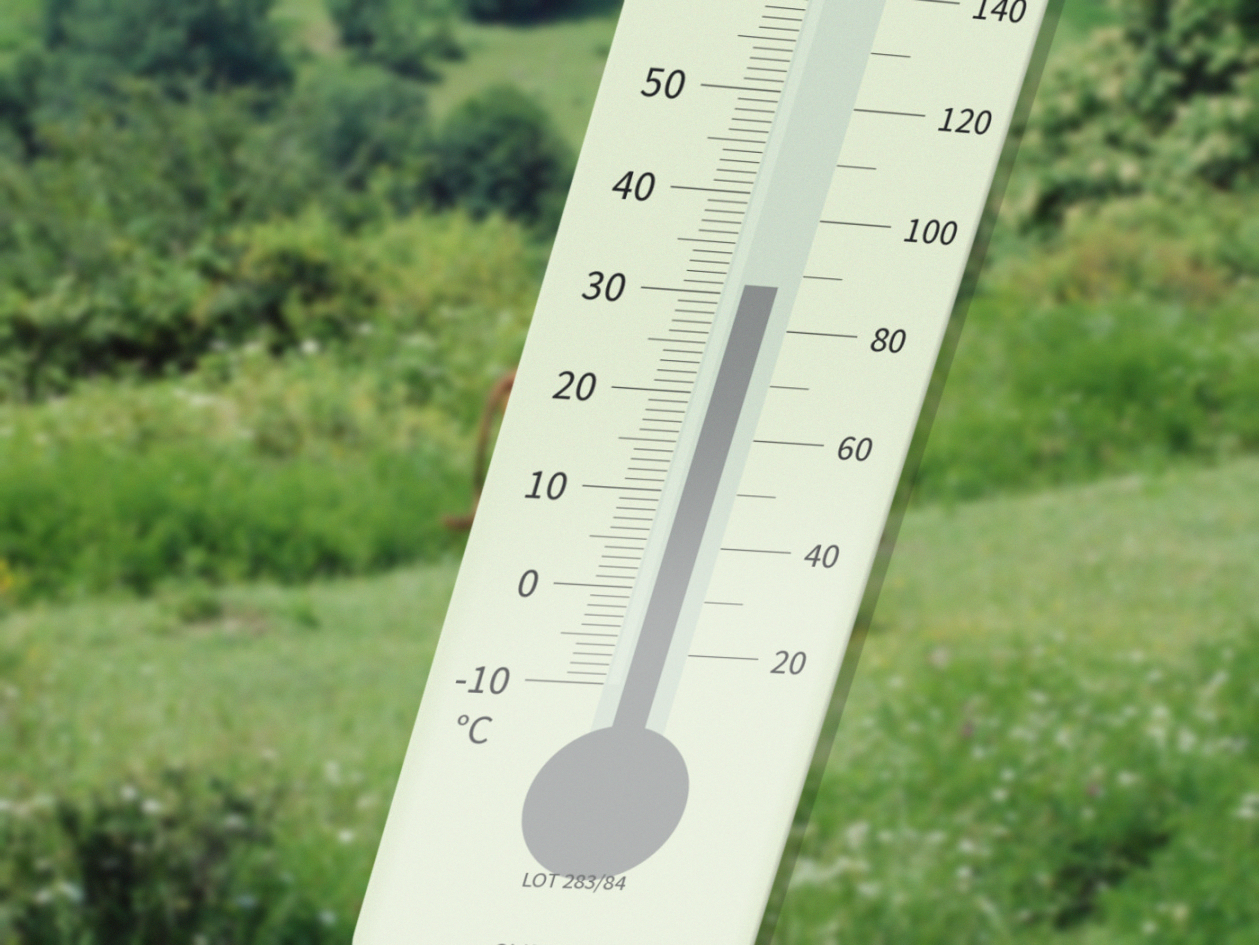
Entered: 31 °C
